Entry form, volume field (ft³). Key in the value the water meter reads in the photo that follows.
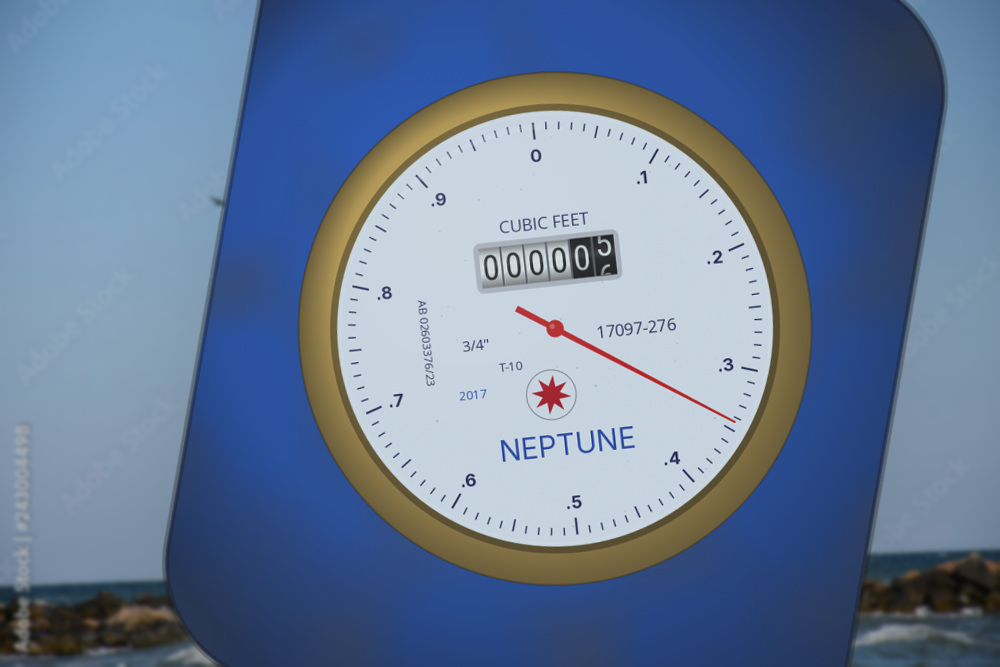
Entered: 5.34 ft³
